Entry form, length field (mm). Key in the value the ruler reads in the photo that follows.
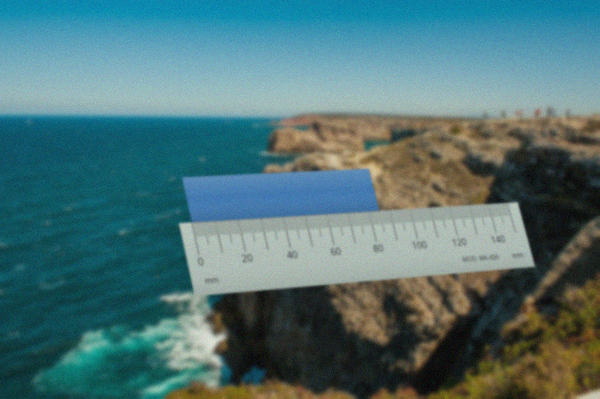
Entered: 85 mm
